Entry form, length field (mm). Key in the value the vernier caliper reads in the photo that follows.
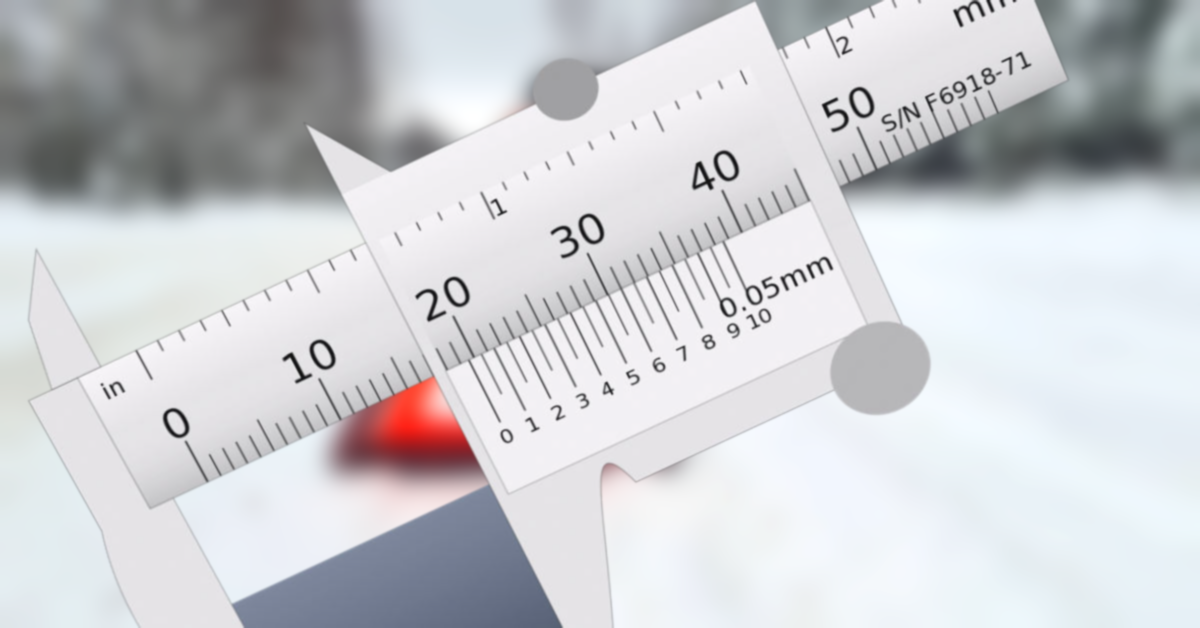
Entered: 19.6 mm
